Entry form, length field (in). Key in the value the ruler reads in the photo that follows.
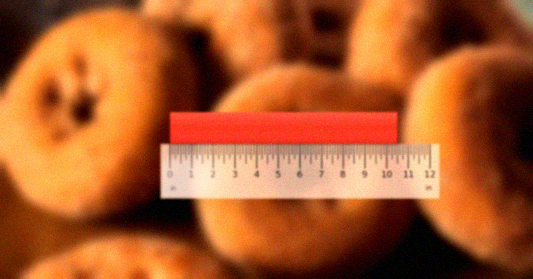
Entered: 10.5 in
